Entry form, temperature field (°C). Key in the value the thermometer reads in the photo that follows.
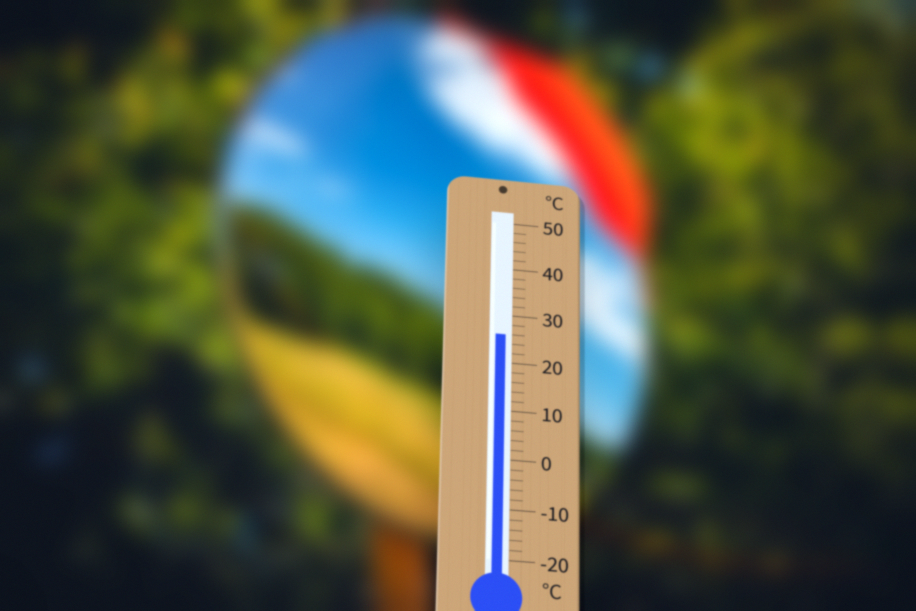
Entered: 26 °C
